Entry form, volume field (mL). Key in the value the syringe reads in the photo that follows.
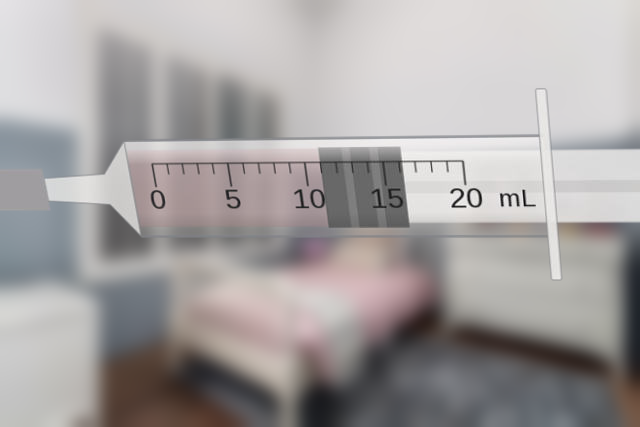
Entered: 11 mL
